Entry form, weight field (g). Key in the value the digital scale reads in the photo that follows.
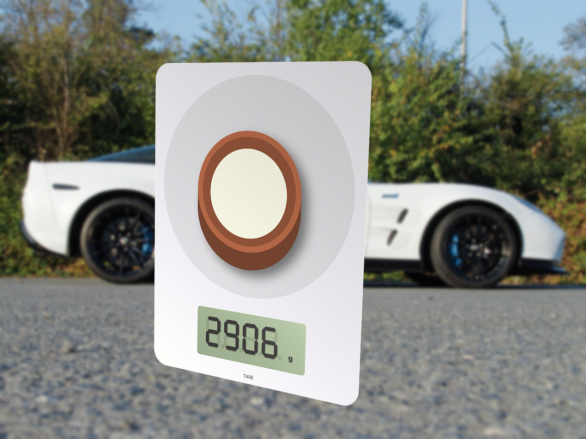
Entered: 2906 g
